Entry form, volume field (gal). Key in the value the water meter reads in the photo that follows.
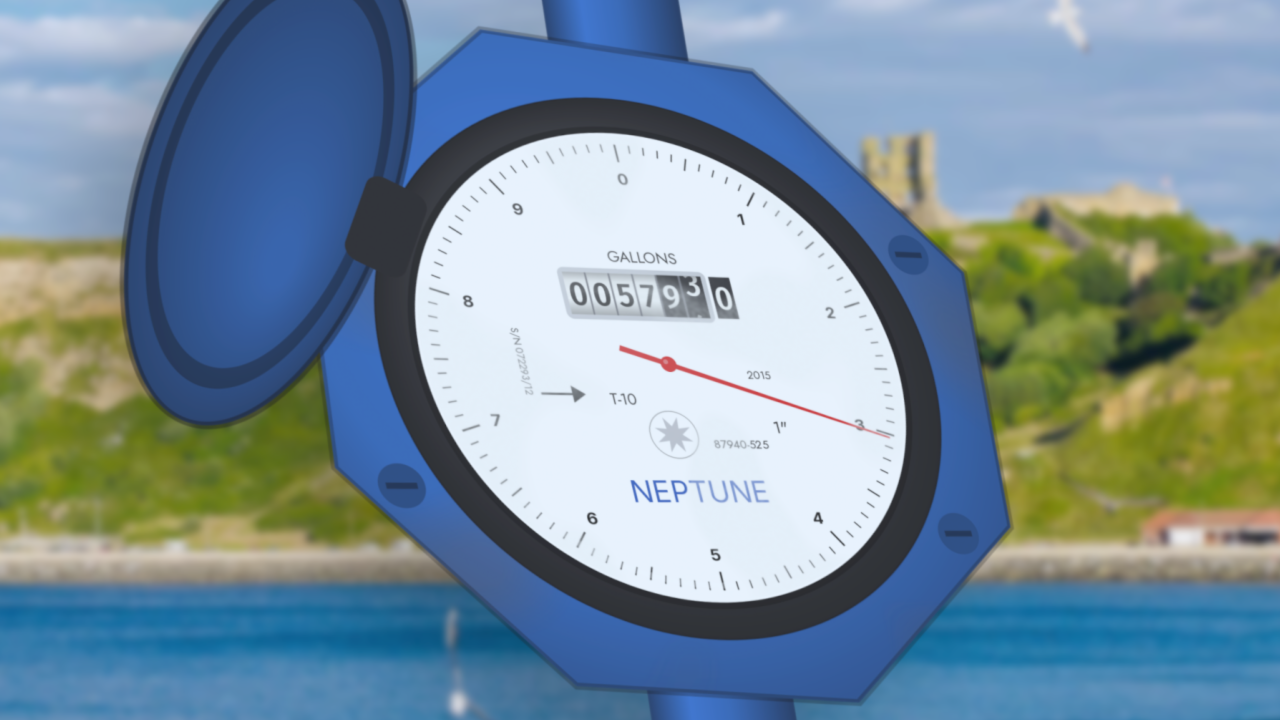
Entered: 57933.0 gal
